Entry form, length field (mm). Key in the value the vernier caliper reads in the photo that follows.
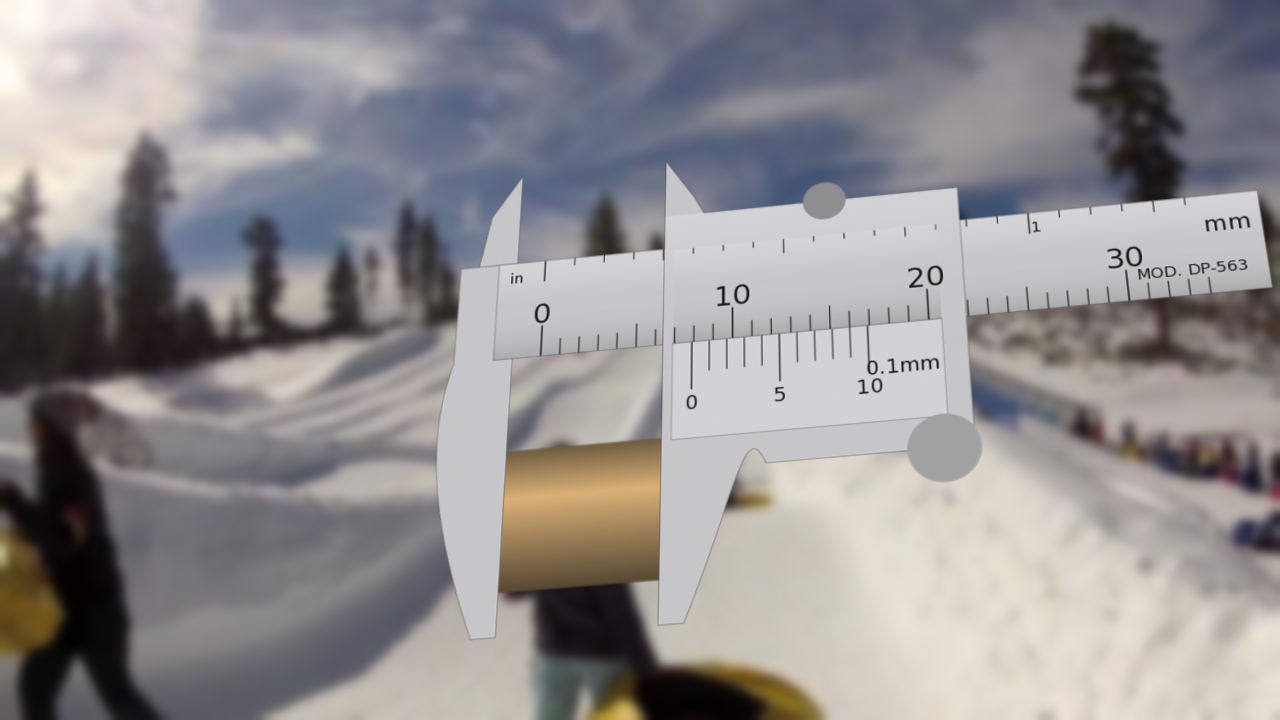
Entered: 7.9 mm
